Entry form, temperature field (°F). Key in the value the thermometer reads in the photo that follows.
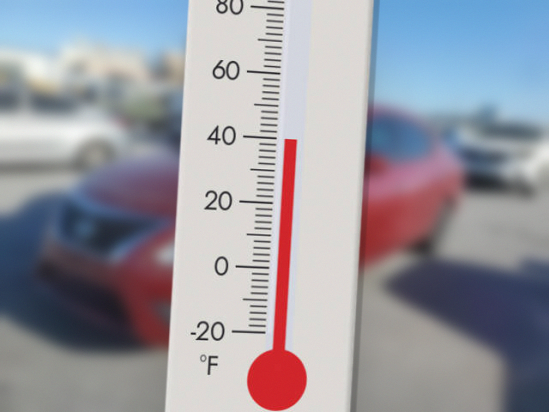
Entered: 40 °F
